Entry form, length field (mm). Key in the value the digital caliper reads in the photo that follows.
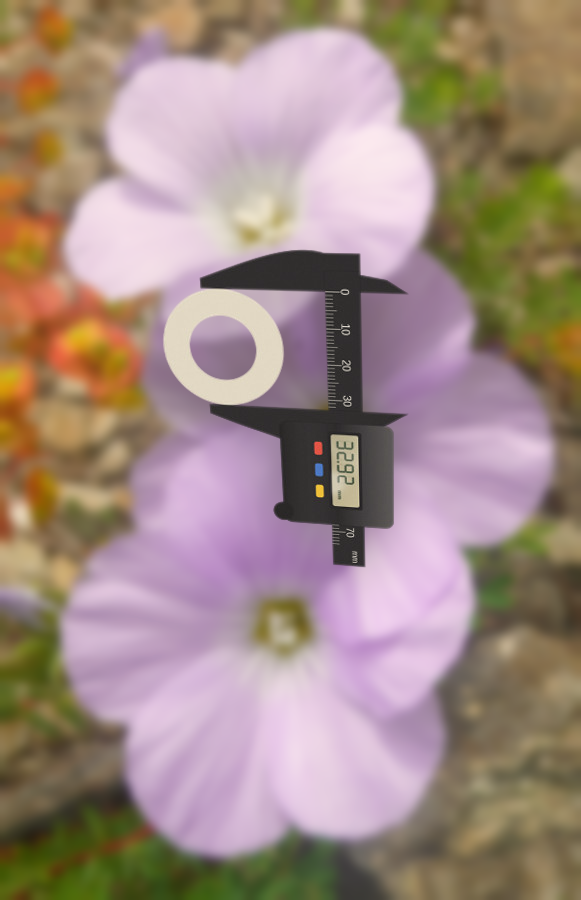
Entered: 32.92 mm
